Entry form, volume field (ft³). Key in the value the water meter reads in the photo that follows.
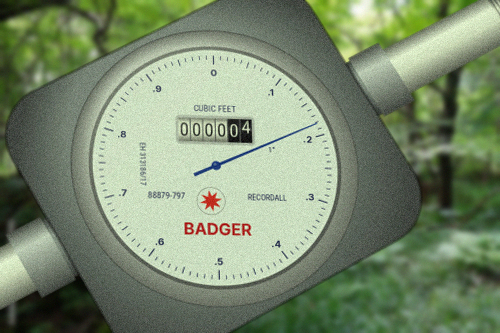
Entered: 4.18 ft³
